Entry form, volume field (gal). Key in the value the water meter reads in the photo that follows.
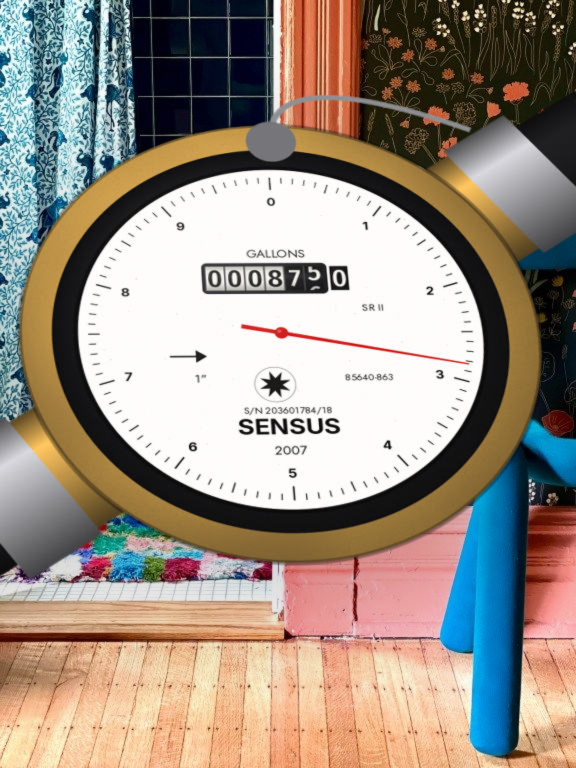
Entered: 8752.8 gal
